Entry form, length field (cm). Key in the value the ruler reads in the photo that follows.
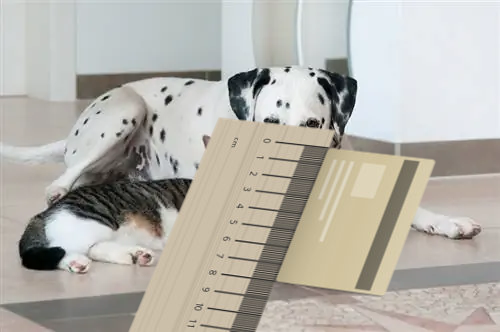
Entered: 8 cm
